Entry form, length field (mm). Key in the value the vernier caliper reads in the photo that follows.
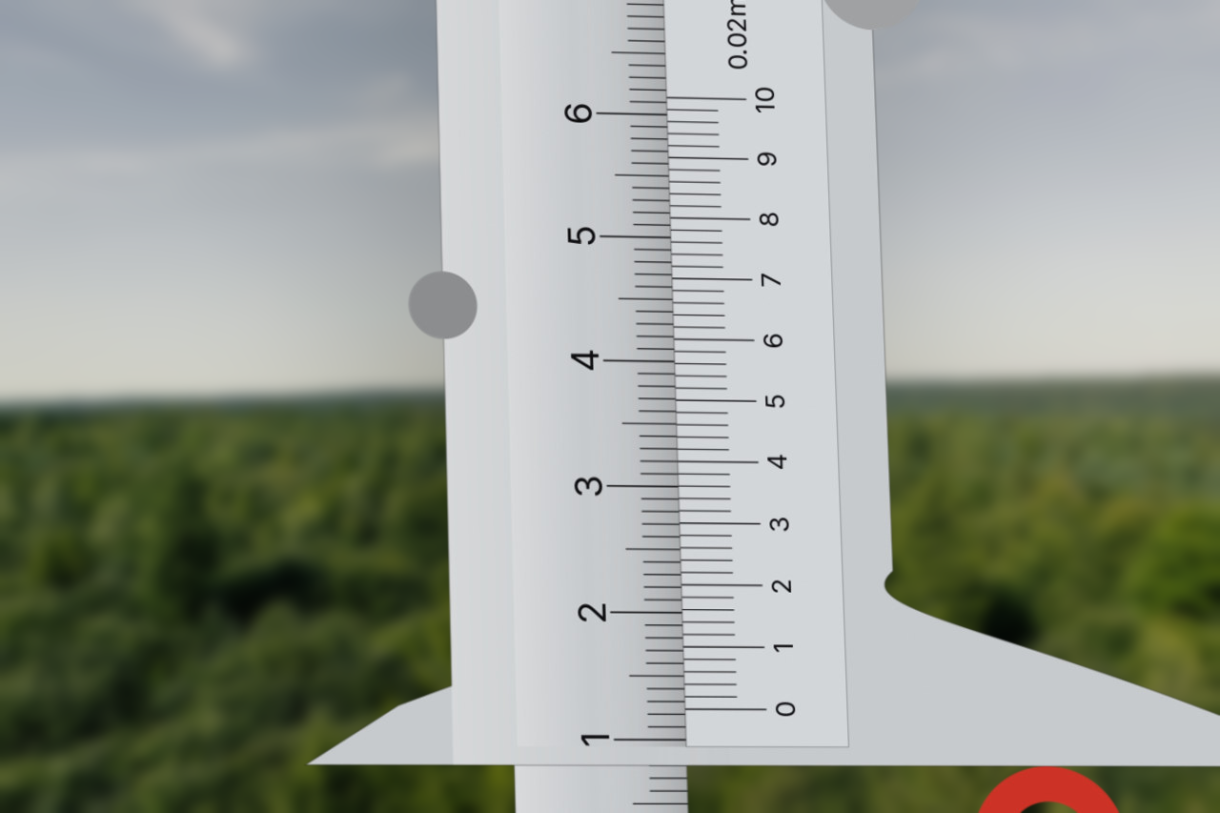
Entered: 12.4 mm
